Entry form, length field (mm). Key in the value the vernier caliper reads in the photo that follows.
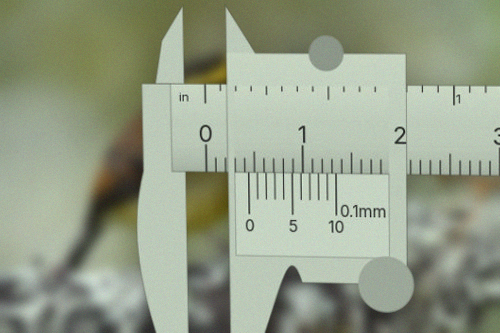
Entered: 4.4 mm
